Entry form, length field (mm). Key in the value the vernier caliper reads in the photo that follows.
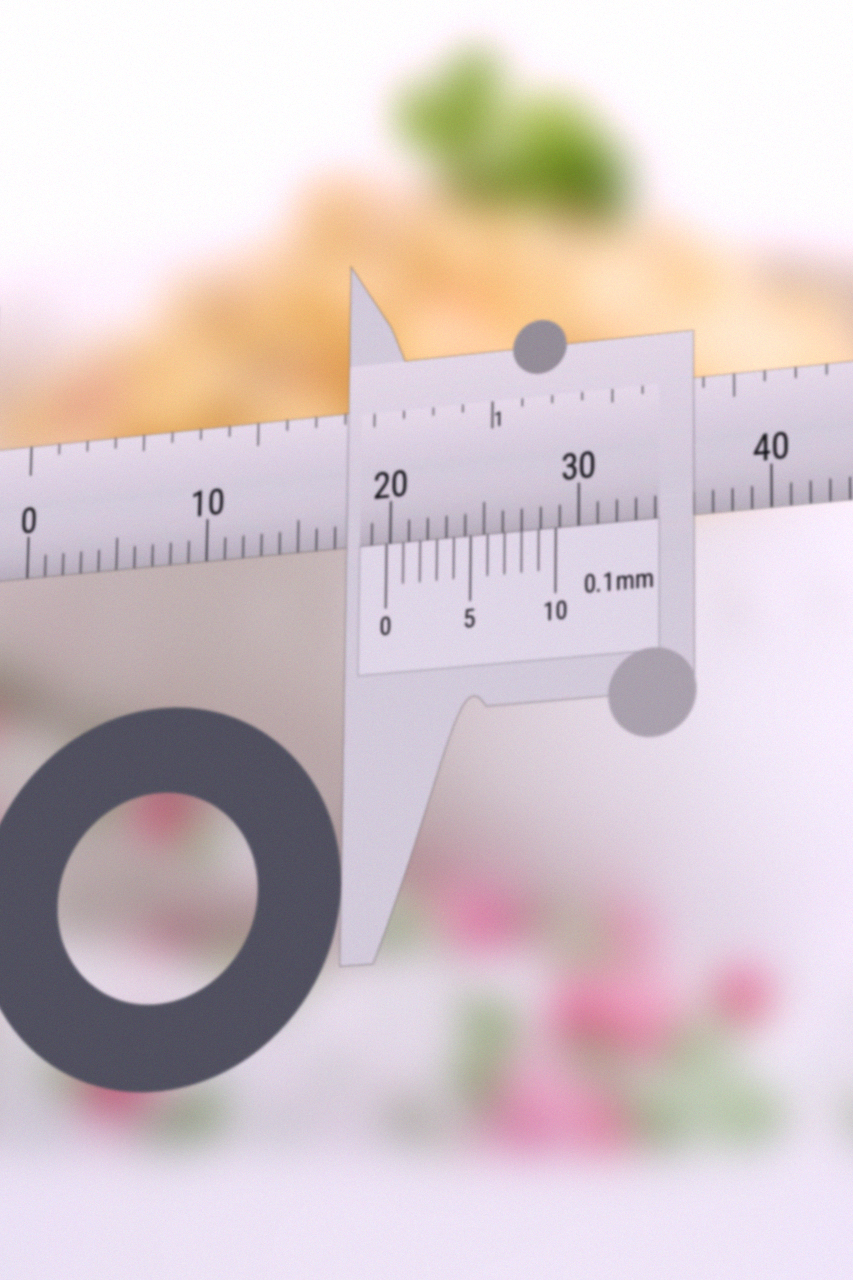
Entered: 19.8 mm
